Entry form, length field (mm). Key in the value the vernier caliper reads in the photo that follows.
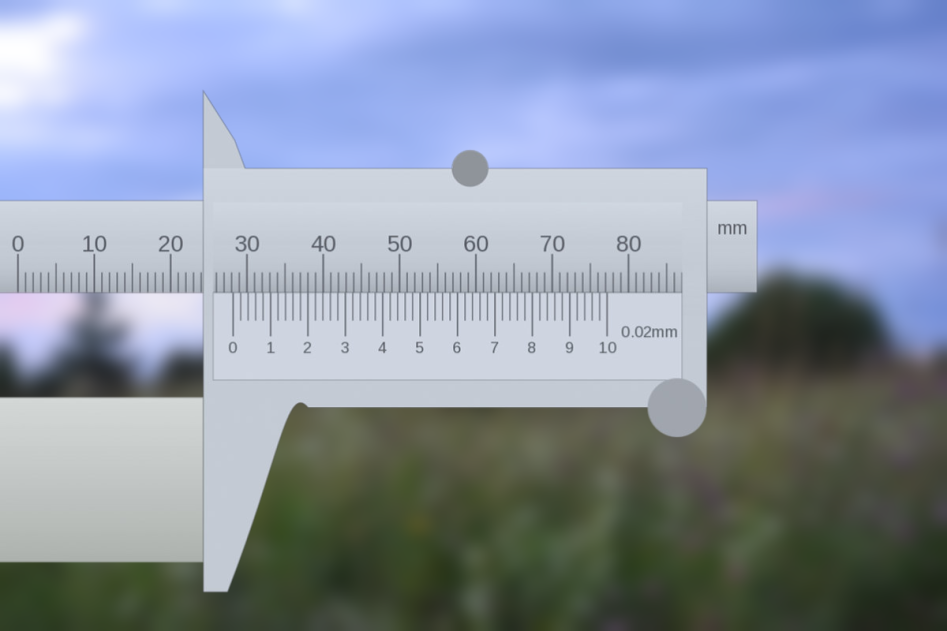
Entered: 28.2 mm
